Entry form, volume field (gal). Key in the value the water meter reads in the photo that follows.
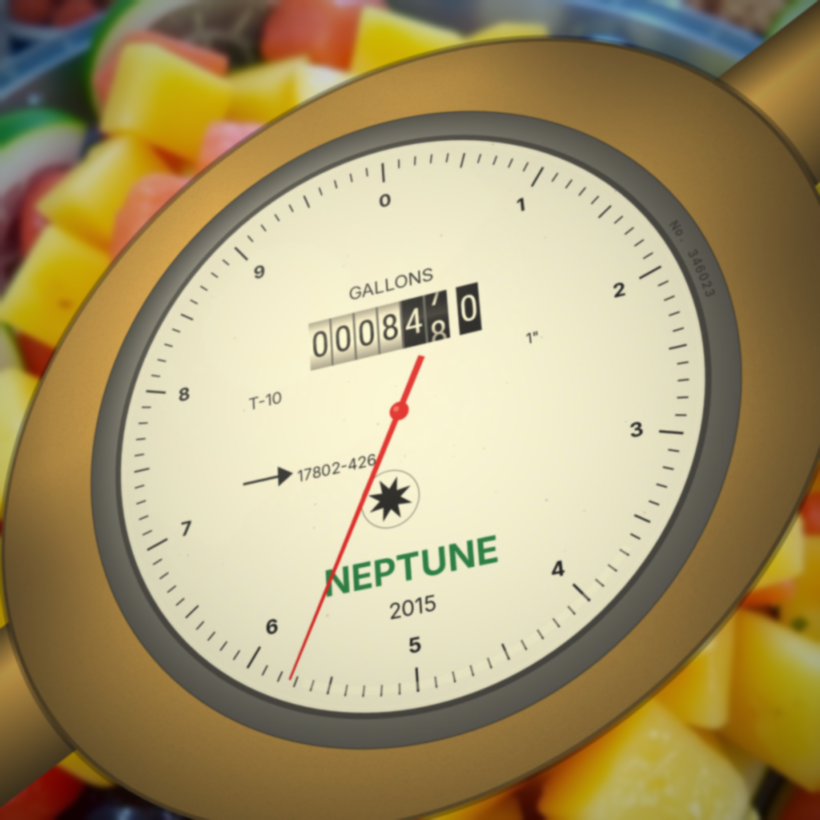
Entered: 8475.7 gal
